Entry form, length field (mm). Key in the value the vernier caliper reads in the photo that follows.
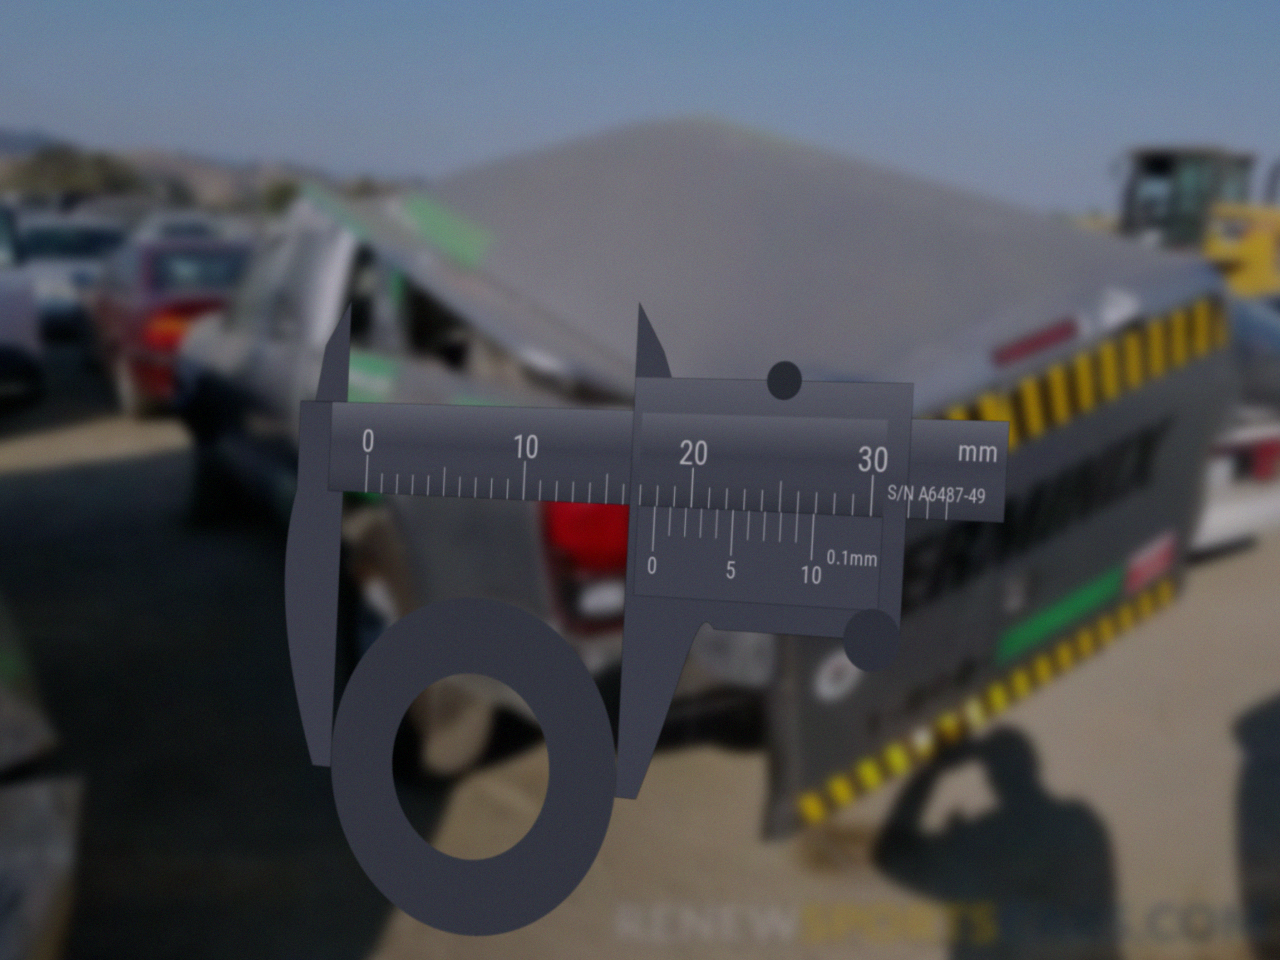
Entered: 17.9 mm
